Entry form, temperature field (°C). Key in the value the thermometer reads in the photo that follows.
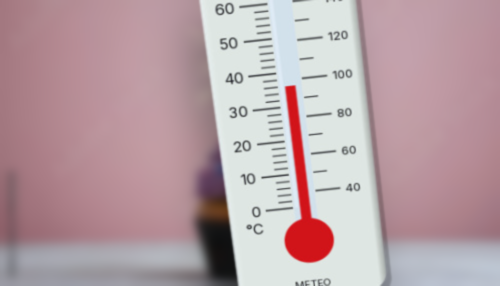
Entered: 36 °C
